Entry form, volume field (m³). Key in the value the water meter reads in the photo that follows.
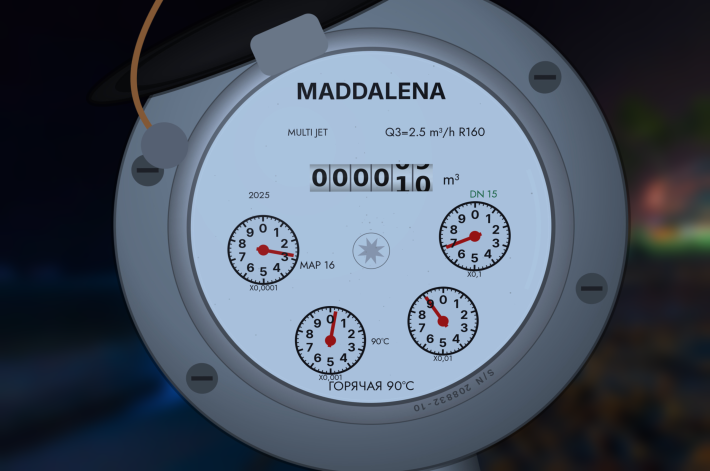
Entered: 9.6902 m³
